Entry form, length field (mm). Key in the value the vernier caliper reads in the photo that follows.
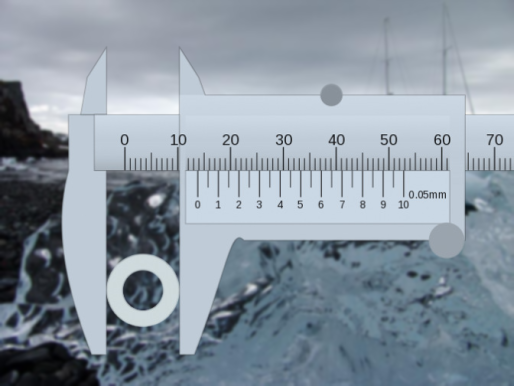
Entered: 13.8 mm
